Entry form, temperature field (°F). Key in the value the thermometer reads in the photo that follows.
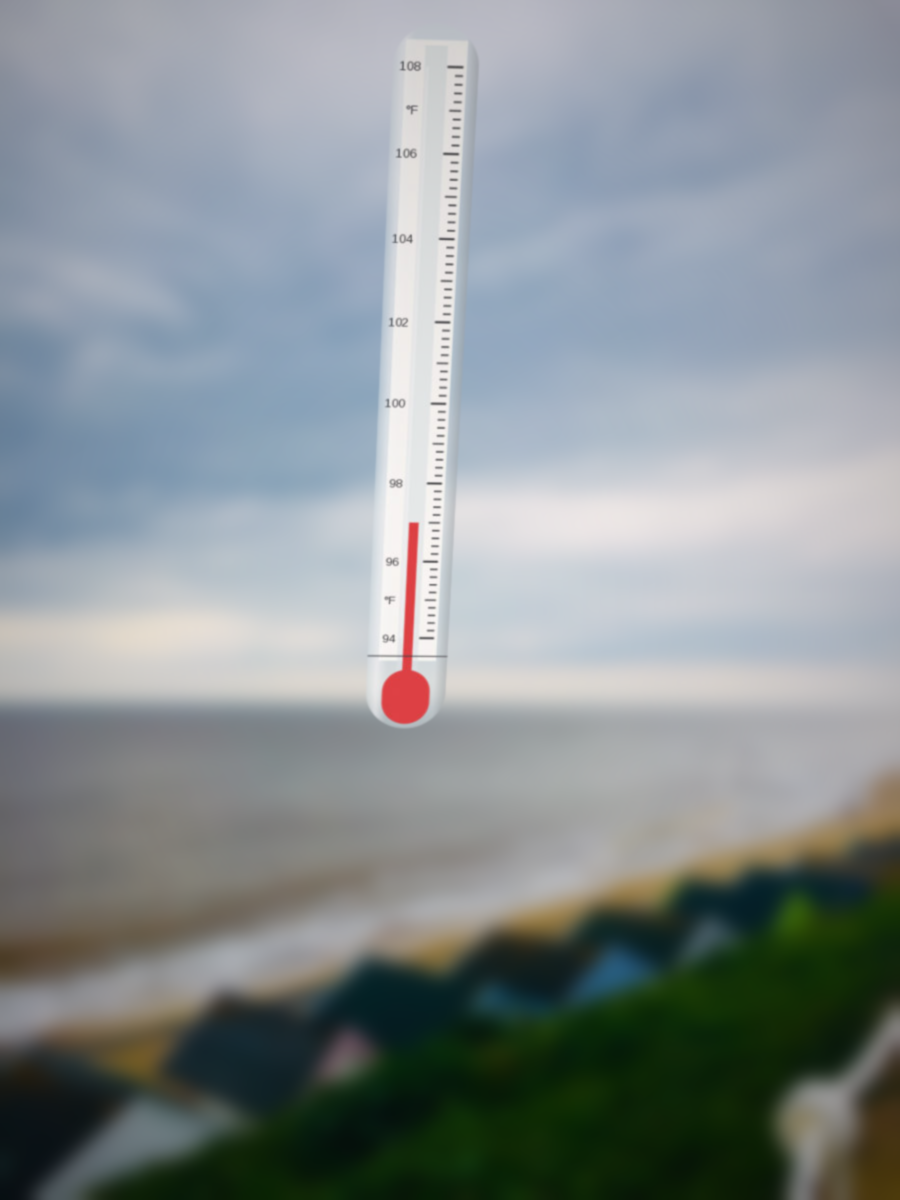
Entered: 97 °F
